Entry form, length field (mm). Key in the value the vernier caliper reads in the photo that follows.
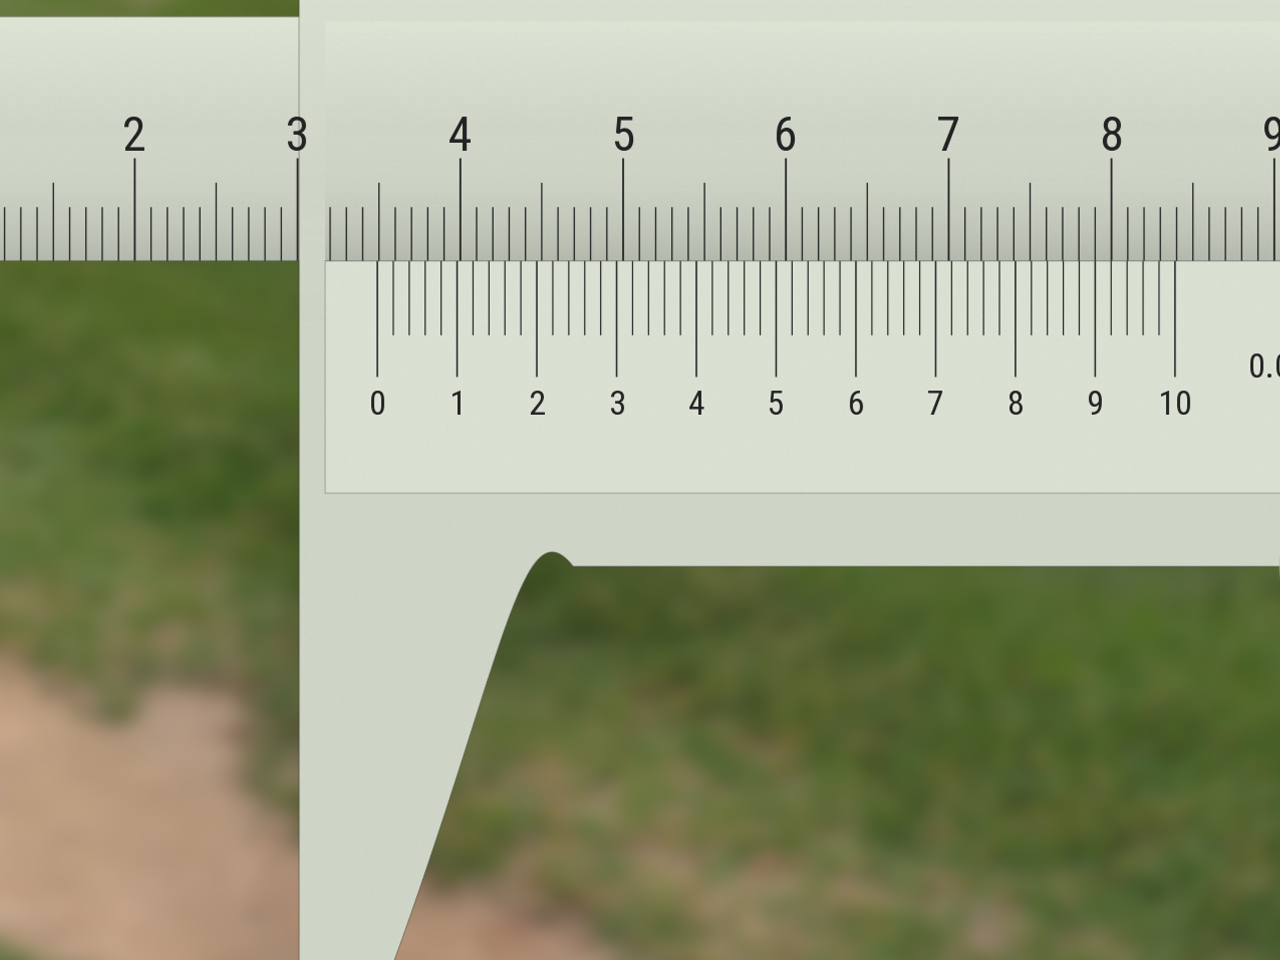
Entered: 34.9 mm
